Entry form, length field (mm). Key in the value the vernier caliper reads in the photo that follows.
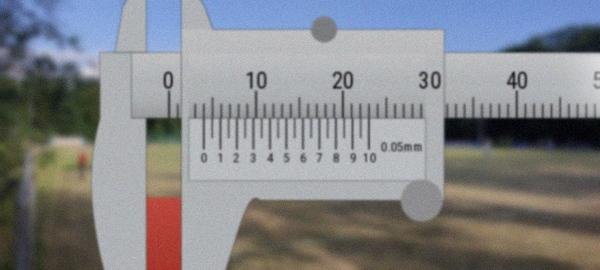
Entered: 4.0 mm
